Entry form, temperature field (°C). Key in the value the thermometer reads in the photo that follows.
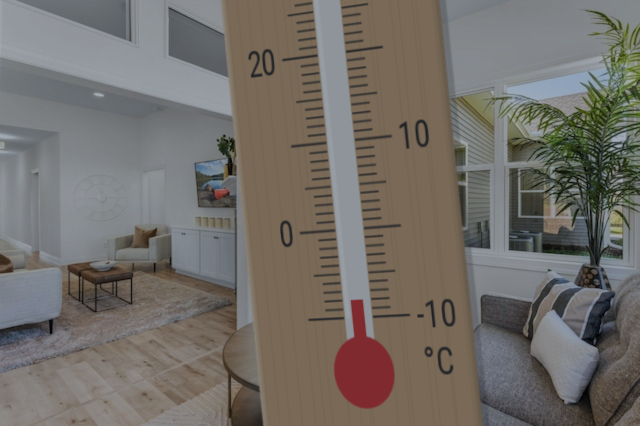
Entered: -8 °C
